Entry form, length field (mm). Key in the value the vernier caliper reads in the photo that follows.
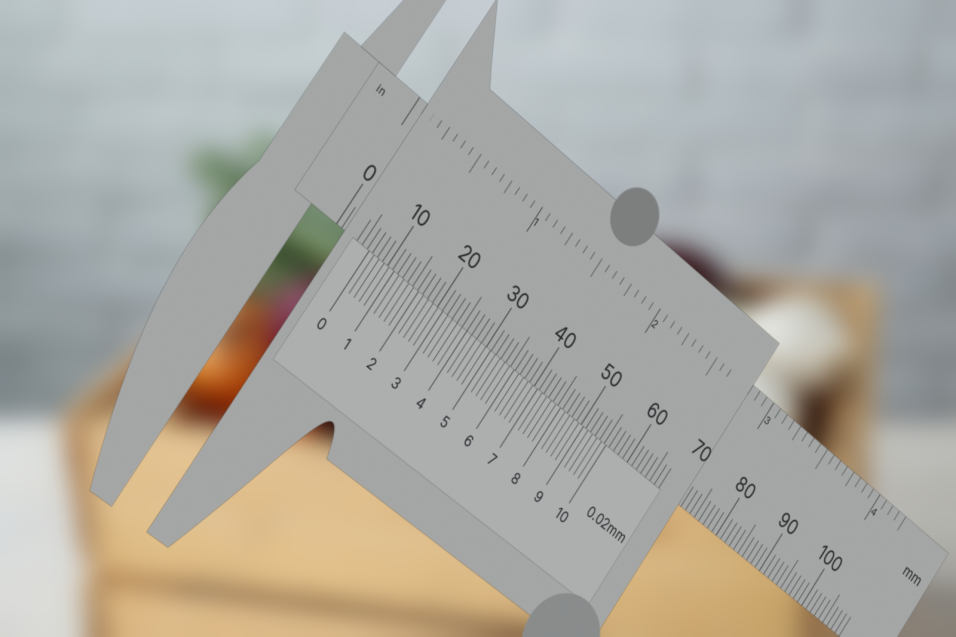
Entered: 6.4 mm
